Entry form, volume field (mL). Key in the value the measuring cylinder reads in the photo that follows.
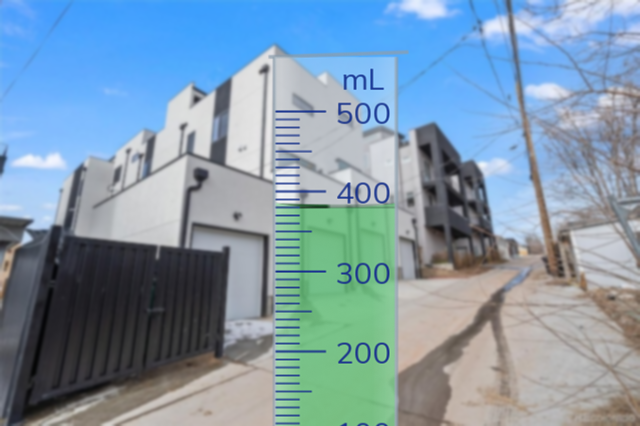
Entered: 380 mL
